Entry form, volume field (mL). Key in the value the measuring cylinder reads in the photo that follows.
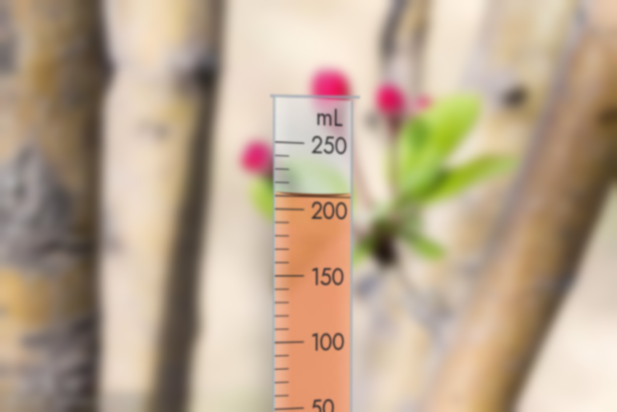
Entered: 210 mL
